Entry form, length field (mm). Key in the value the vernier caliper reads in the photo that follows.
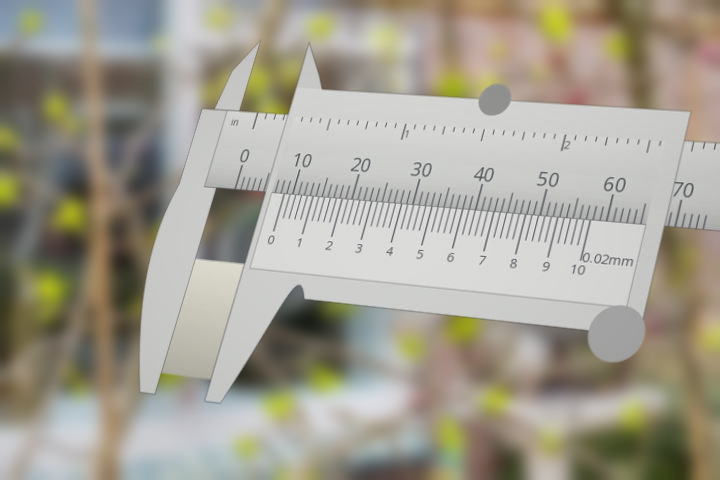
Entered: 8.6 mm
